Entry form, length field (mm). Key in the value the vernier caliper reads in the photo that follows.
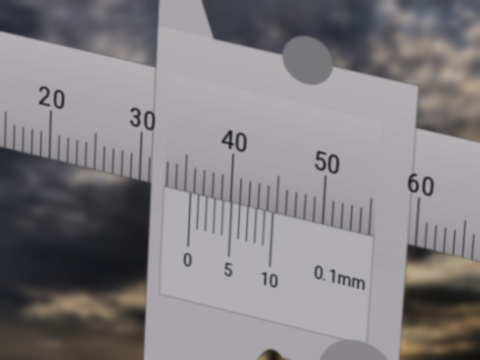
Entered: 35.6 mm
